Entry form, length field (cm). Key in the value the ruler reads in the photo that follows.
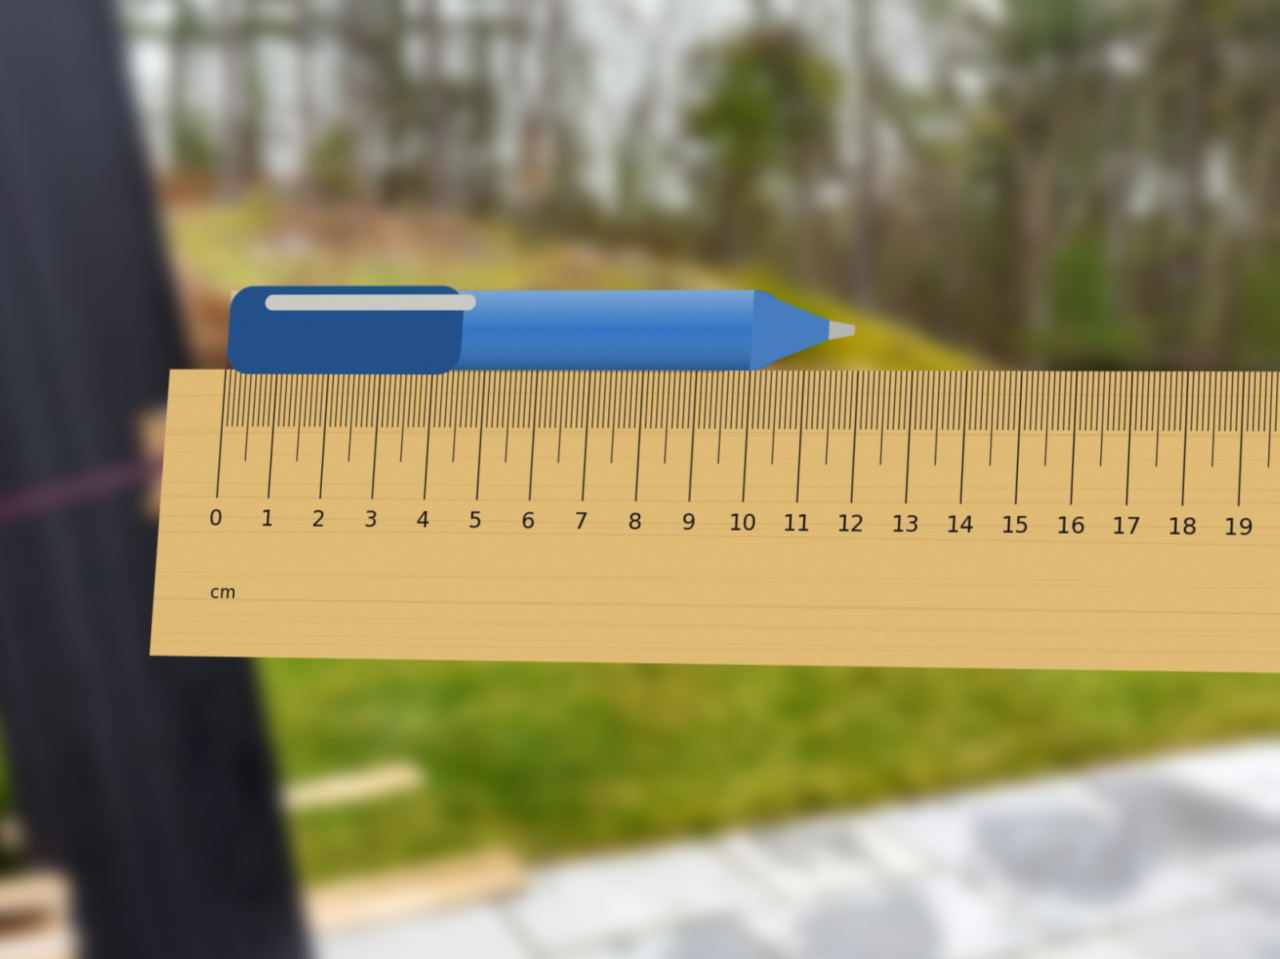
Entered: 11.9 cm
